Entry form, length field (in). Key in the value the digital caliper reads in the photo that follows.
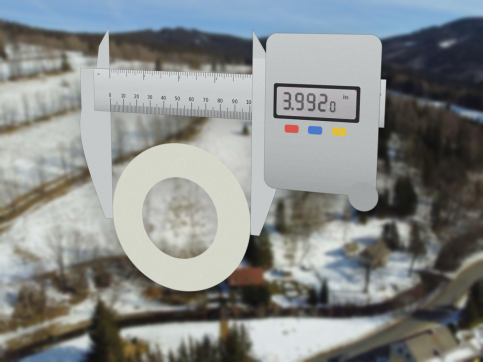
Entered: 3.9920 in
